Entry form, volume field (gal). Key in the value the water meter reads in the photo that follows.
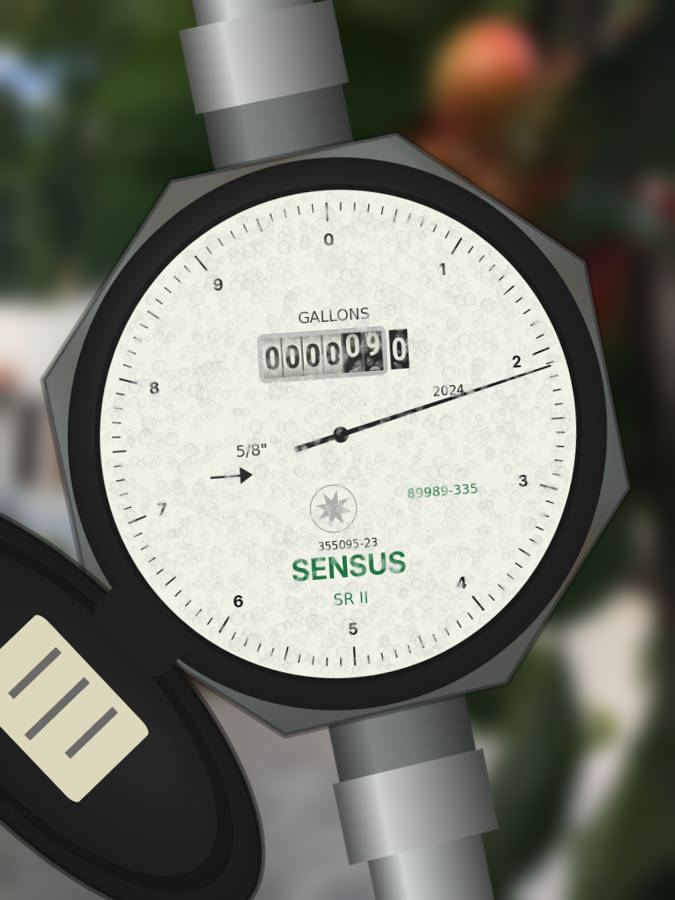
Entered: 92.1 gal
